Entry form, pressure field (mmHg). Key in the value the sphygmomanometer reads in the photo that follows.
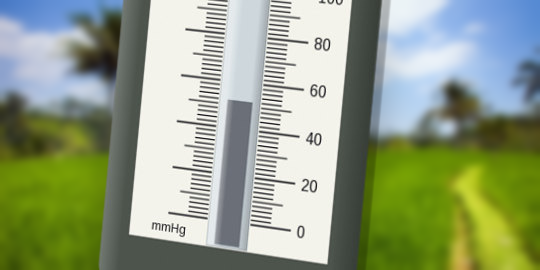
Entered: 52 mmHg
